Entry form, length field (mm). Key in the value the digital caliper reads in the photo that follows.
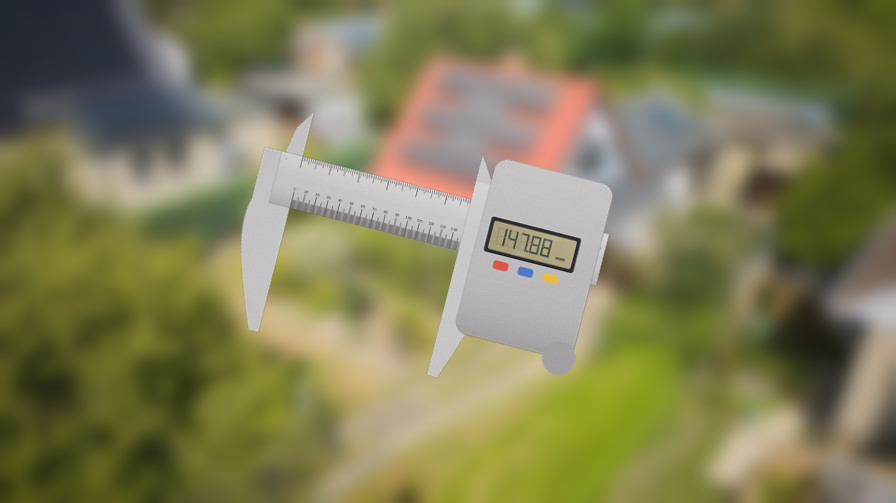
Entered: 147.88 mm
